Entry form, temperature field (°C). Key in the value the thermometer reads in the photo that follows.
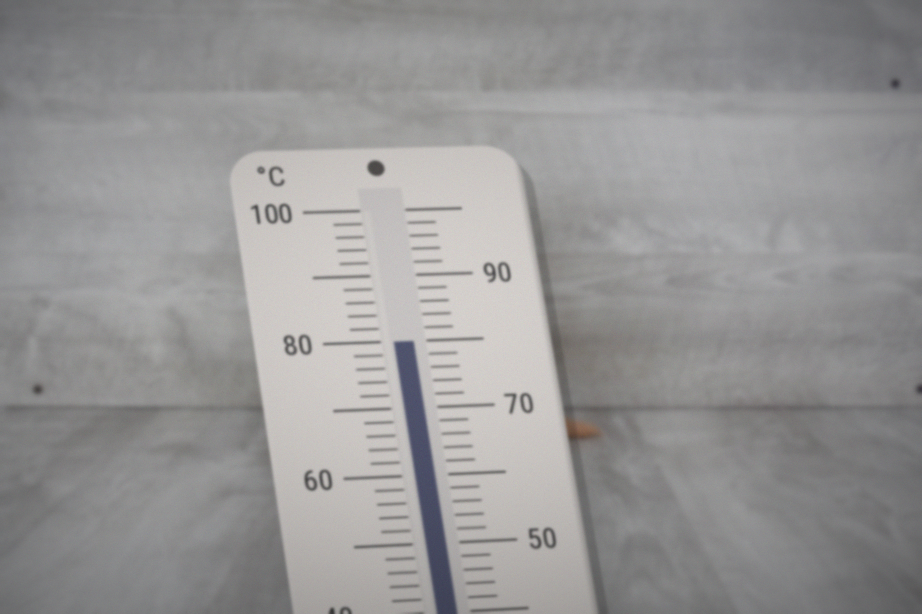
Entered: 80 °C
